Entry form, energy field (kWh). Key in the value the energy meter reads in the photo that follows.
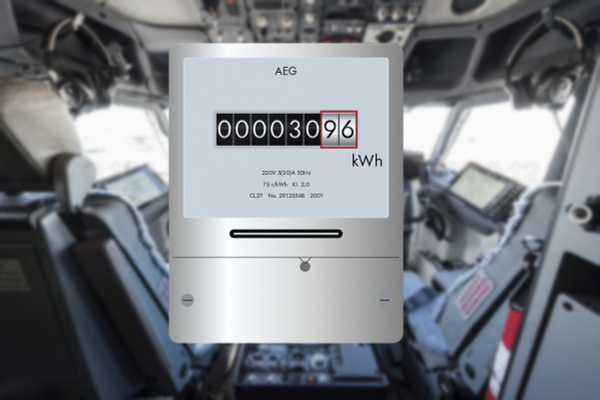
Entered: 30.96 kWh
